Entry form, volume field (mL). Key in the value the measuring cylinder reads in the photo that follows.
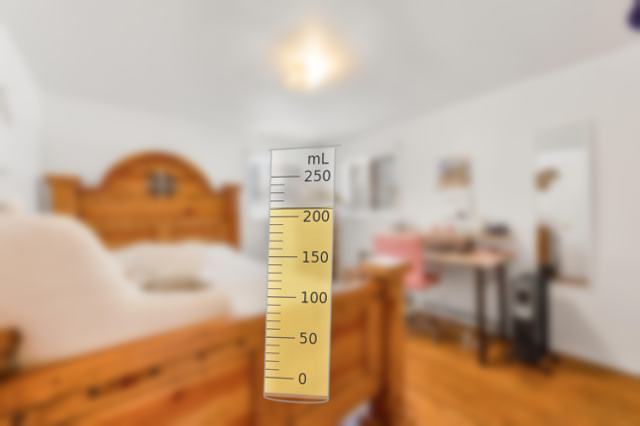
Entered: 210 mL
